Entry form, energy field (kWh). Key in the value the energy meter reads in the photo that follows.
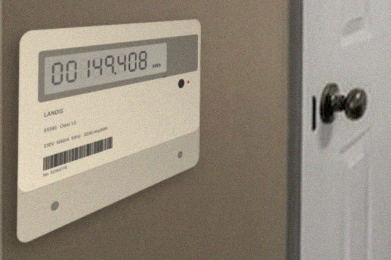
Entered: 149.408 kWh
